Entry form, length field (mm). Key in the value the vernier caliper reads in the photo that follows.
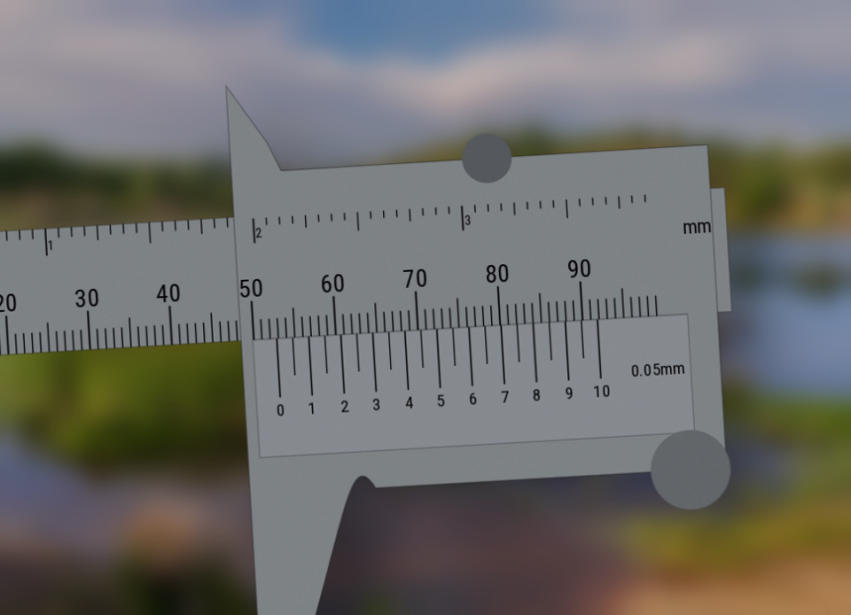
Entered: 52.8 mm
